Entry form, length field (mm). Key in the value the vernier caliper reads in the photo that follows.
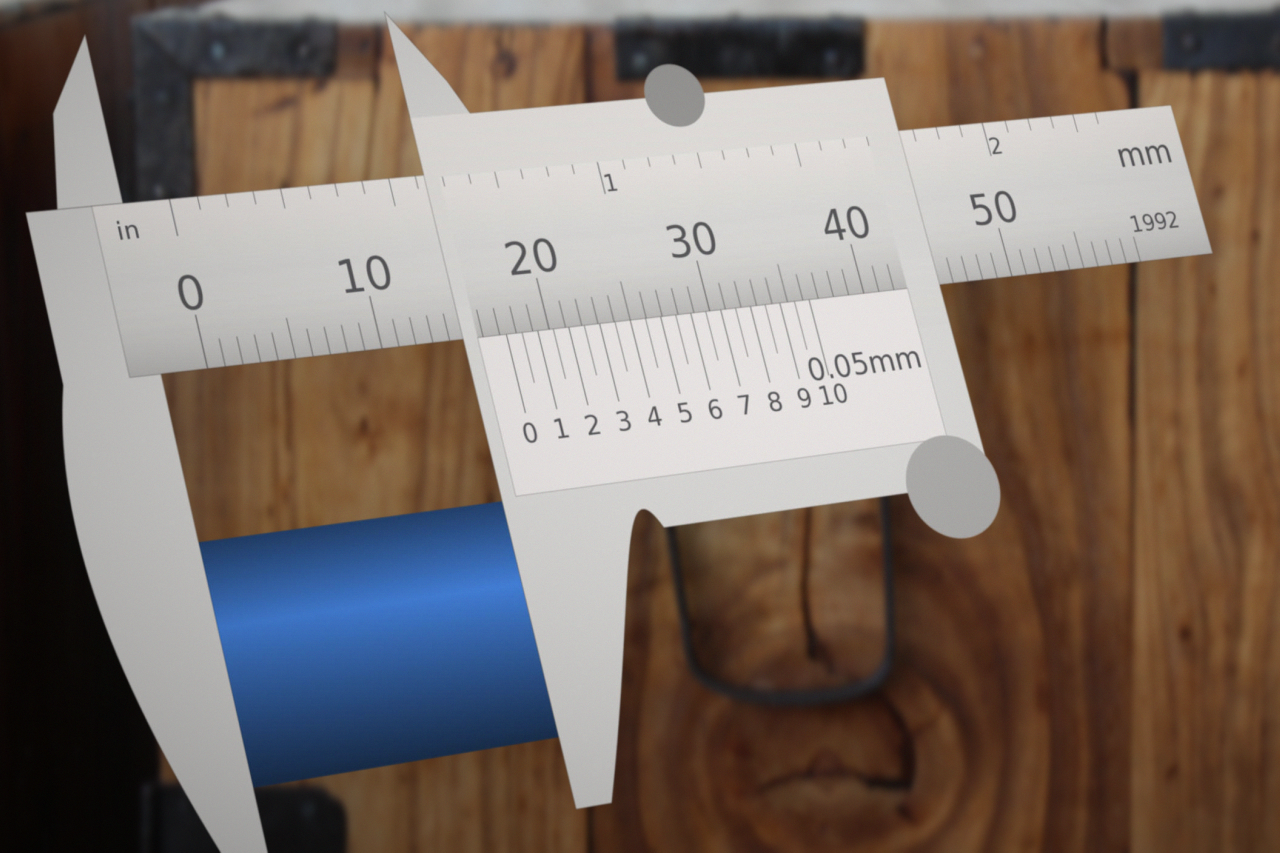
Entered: 17.4 mm
